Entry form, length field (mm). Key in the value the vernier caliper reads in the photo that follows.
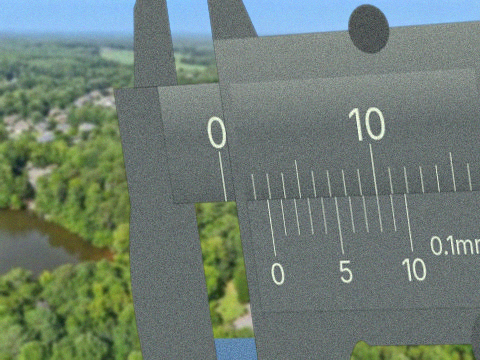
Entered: 2.8 mm
